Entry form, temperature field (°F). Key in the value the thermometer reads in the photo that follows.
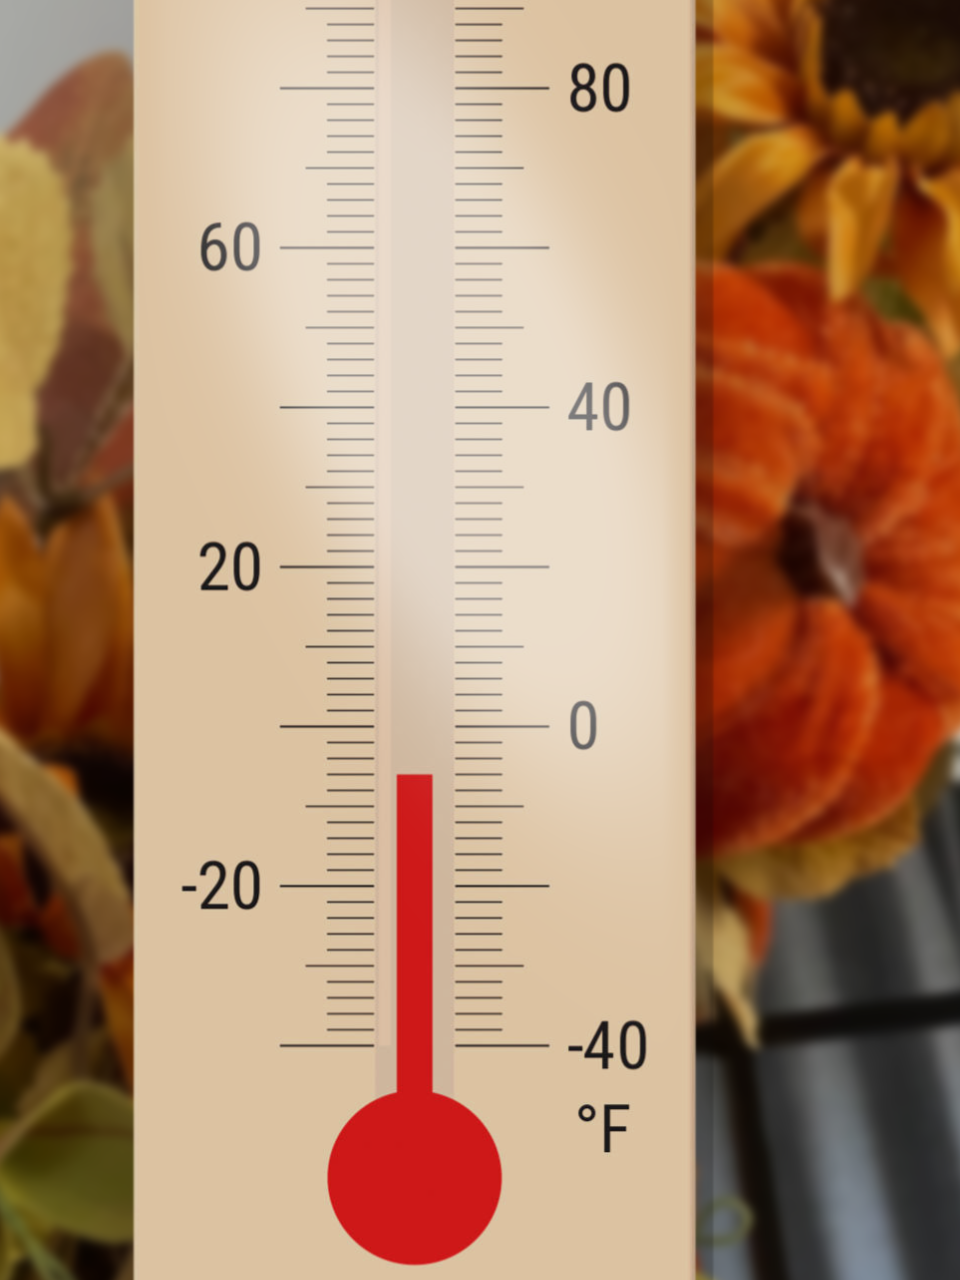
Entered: -6 °F
